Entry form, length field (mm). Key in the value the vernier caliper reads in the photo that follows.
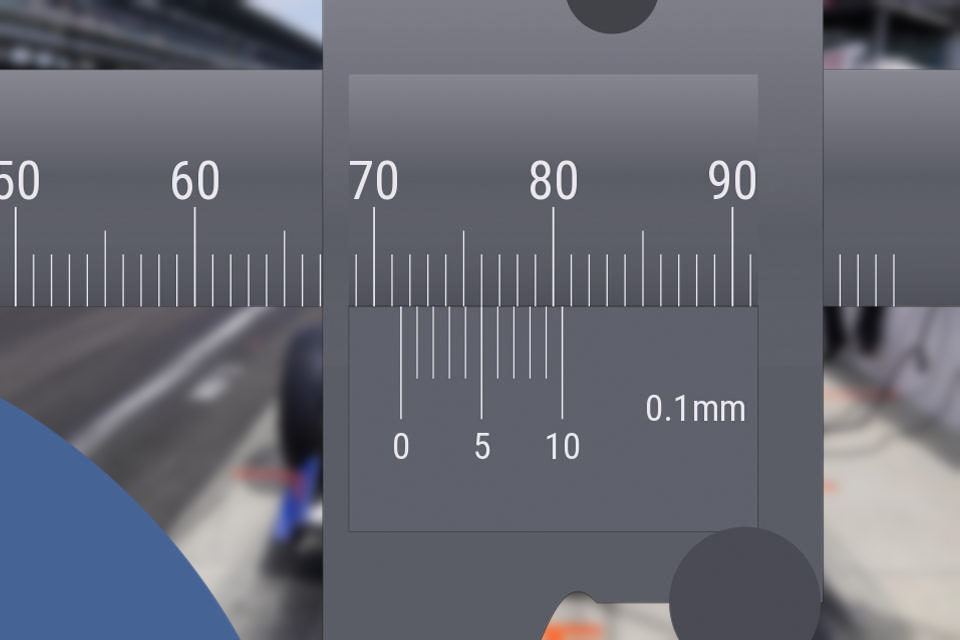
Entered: 71.5 mm
